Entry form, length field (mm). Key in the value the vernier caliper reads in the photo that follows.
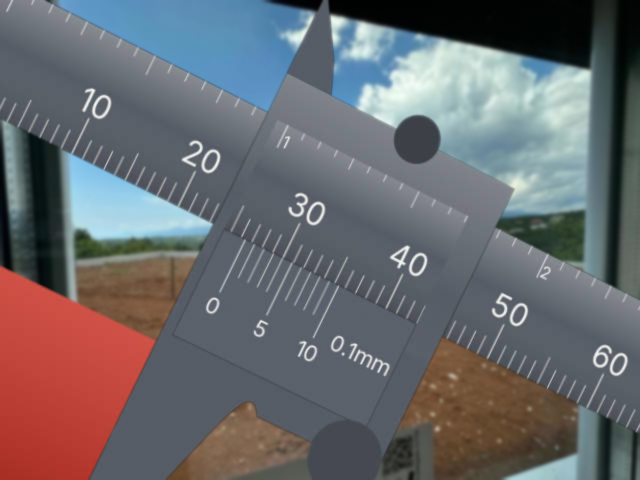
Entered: 26.4 mm
